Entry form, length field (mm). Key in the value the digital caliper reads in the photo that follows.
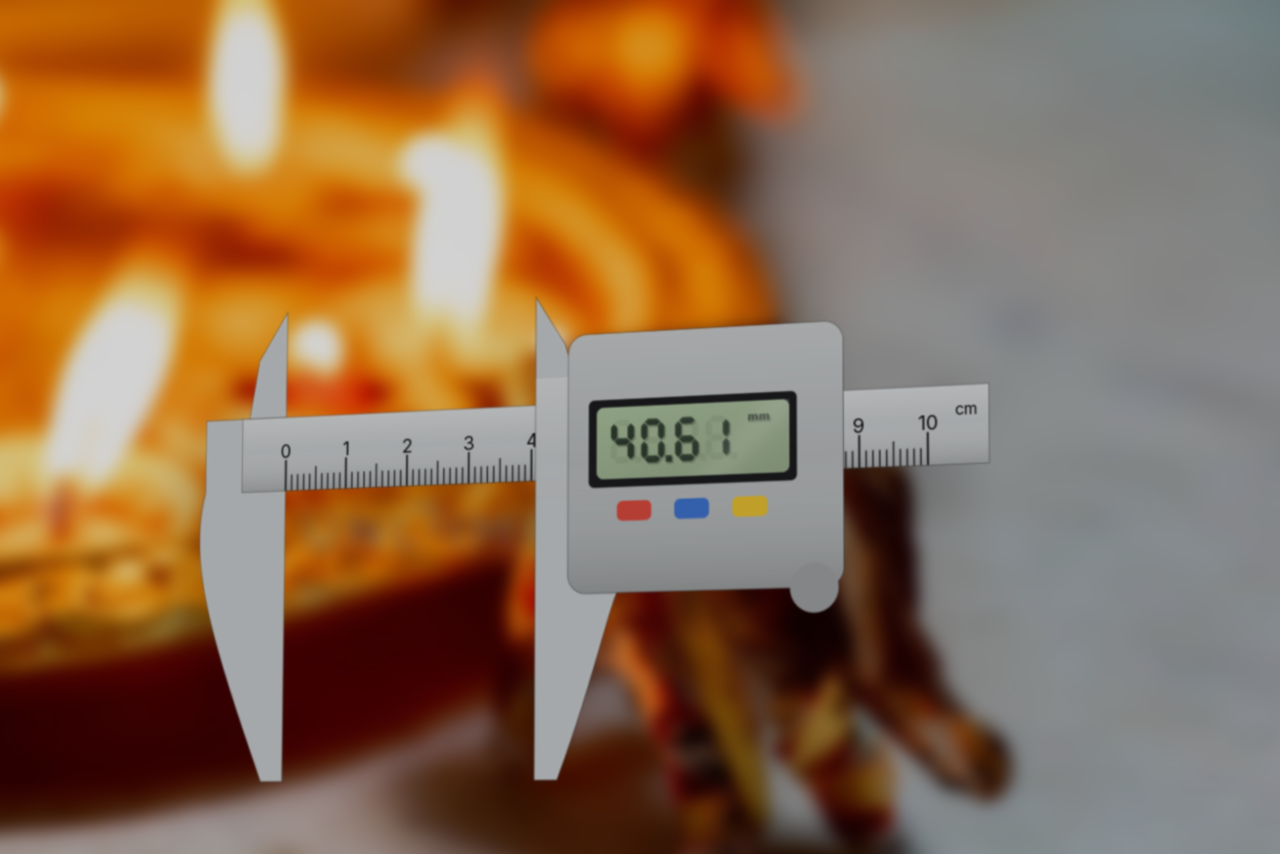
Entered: 40.61 mm
